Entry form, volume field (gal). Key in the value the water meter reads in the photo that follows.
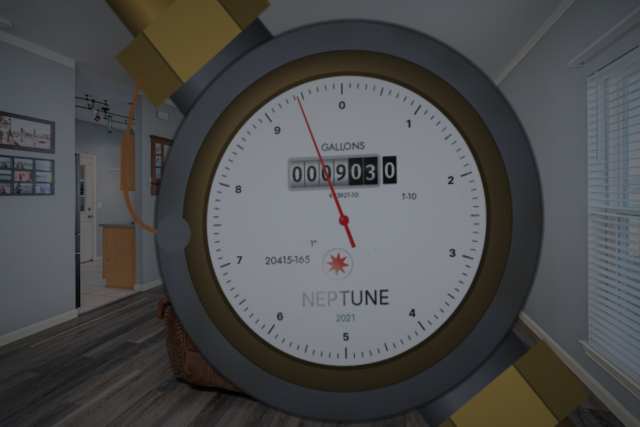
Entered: 9029.4 gal
